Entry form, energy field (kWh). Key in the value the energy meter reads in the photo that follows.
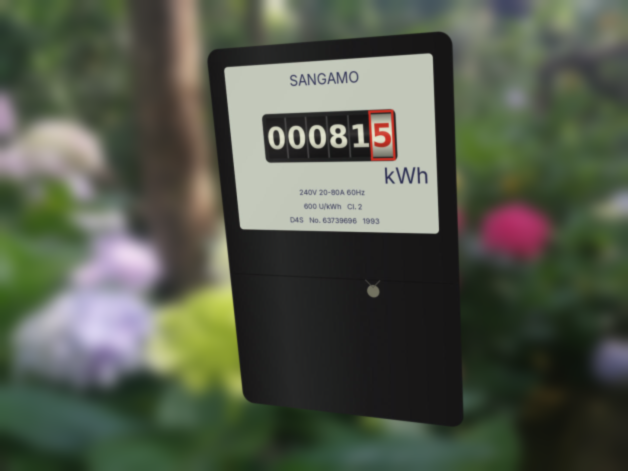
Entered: 81.5 kWh
